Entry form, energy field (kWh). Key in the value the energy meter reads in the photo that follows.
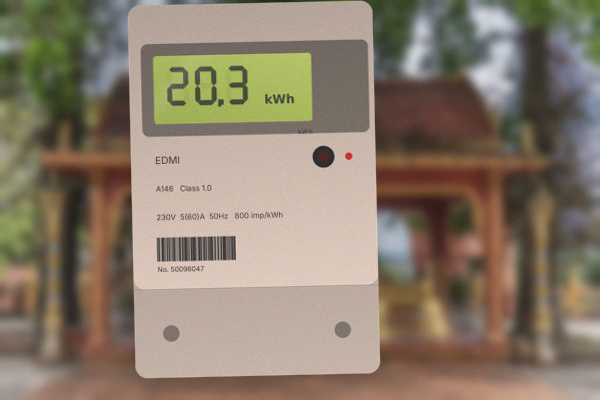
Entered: 20.3 kWh
